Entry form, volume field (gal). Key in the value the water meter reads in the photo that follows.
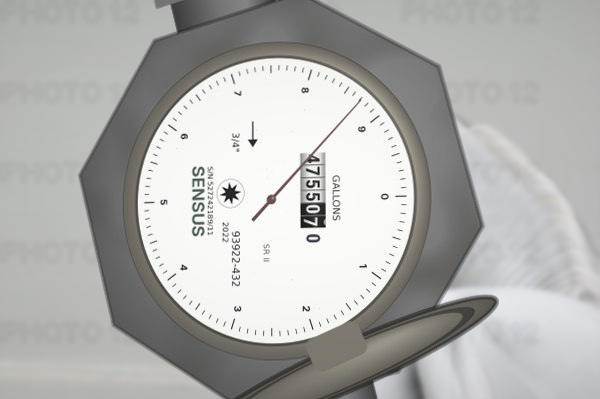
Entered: 4755068.7 gal
